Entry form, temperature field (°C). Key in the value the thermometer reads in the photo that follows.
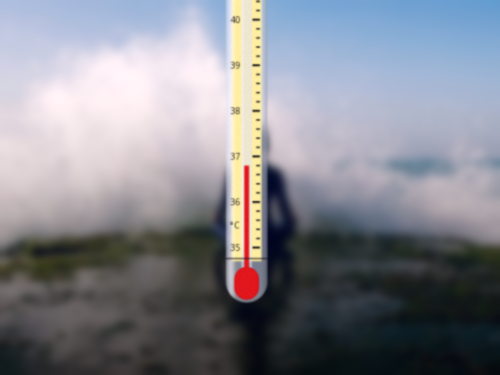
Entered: 36.8 °C
